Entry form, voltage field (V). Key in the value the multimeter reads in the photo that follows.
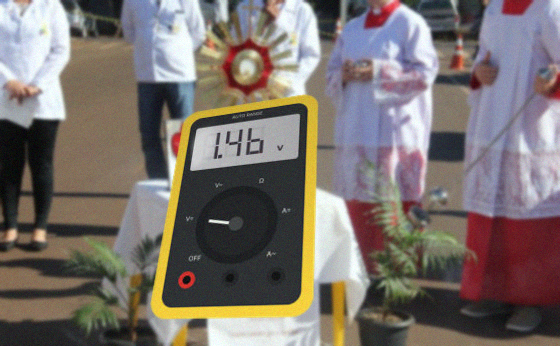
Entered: 1.46 V
